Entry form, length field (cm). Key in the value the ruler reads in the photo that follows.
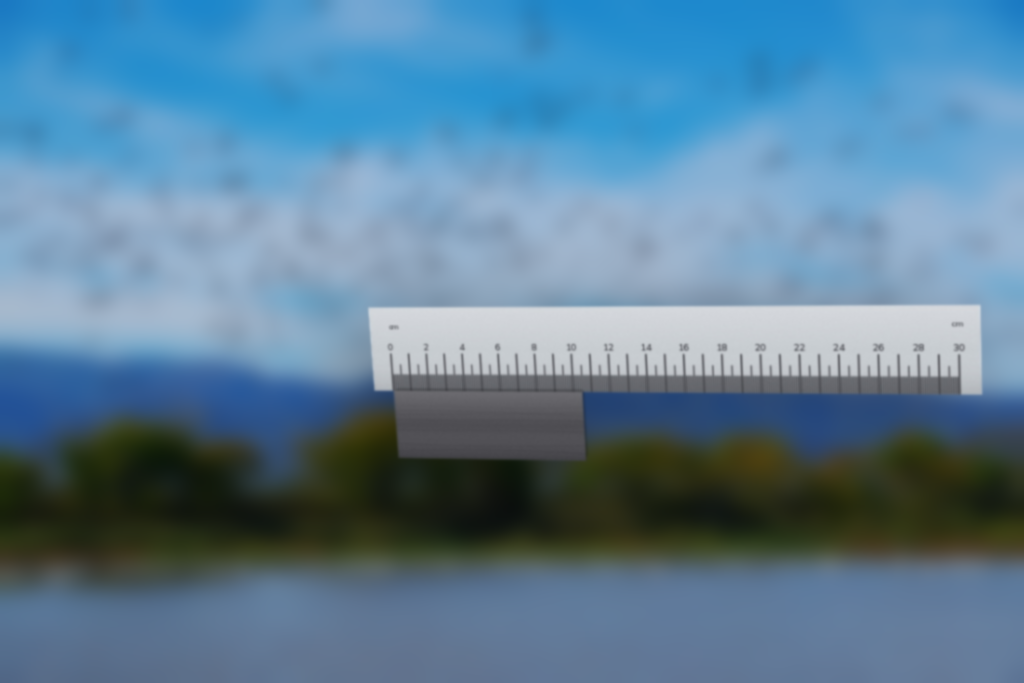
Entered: 10.5 cm
